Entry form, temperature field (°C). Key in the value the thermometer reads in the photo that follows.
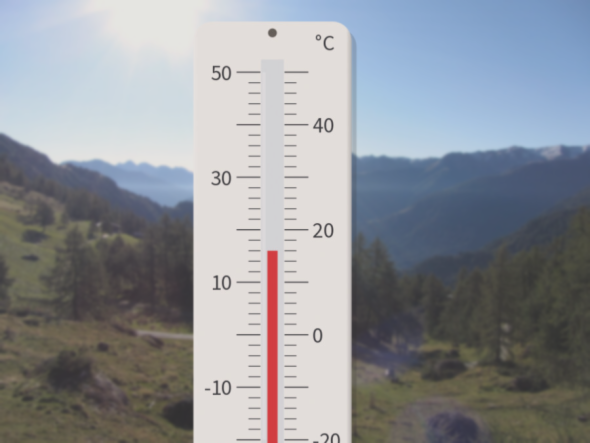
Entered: 16 °C
